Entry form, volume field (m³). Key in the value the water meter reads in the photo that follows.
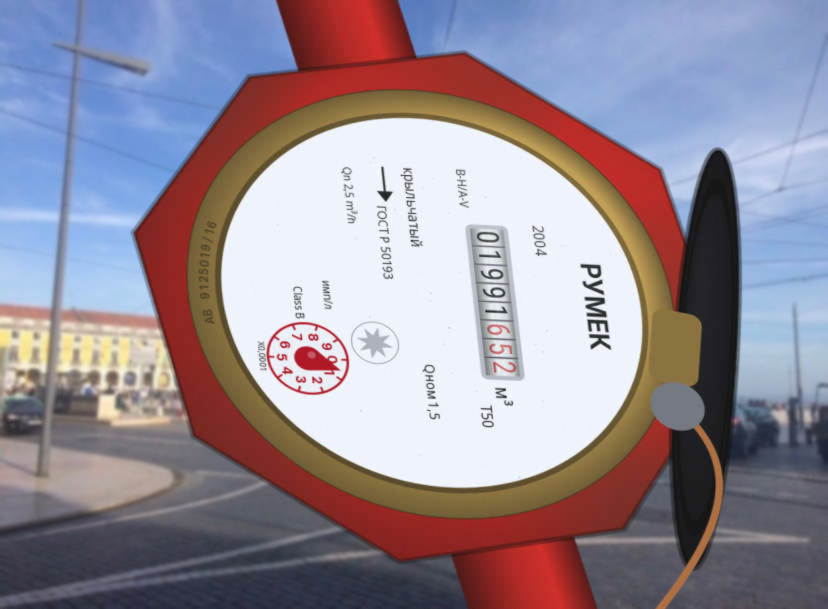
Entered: 1991.6520 m³
